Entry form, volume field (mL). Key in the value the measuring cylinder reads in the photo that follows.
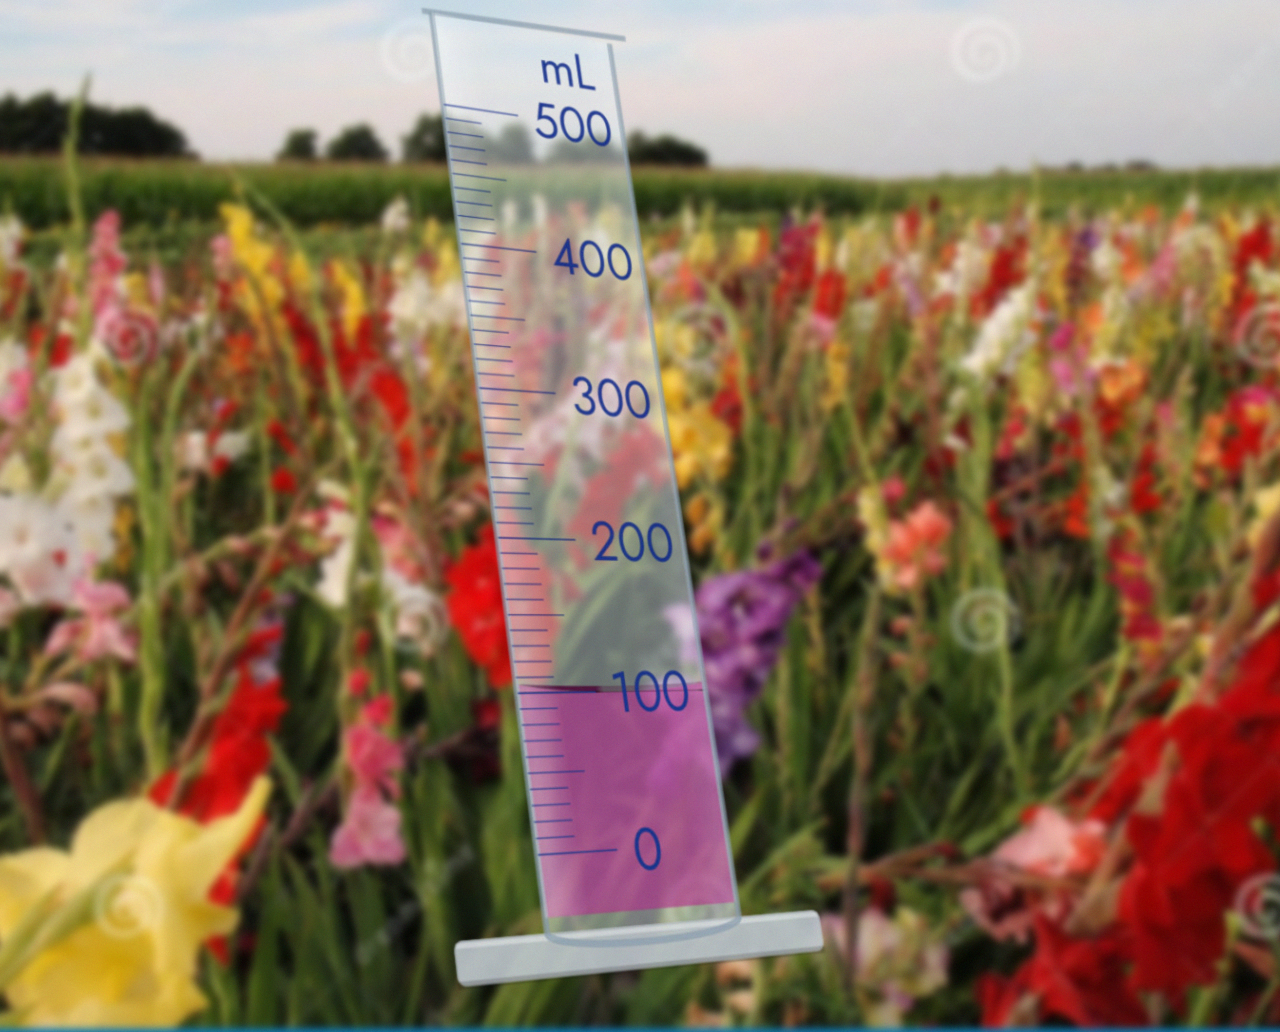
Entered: 100 mL
